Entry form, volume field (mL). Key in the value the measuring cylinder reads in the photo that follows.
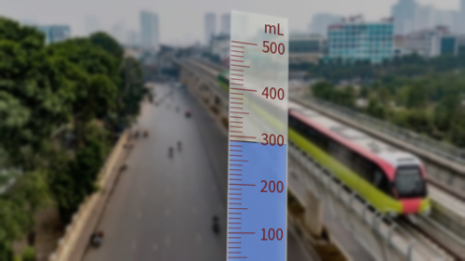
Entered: 290 mL
